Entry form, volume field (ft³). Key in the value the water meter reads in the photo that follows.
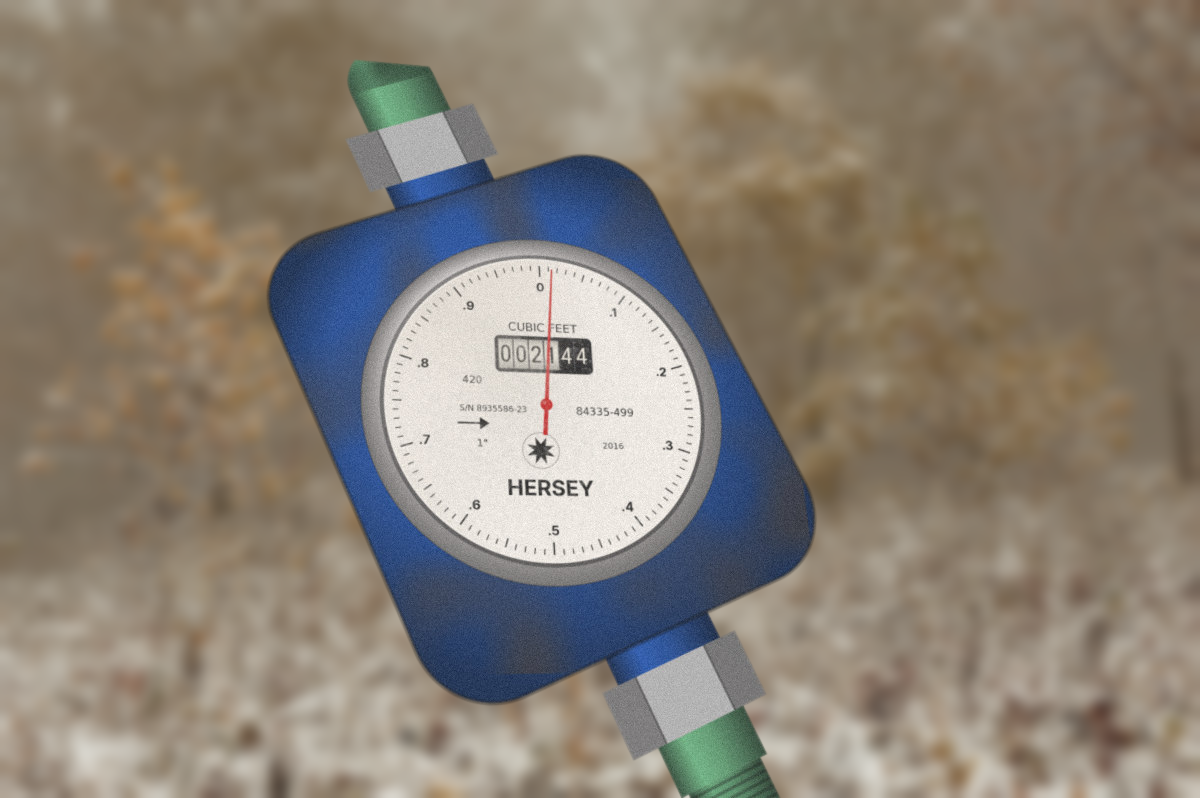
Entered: 2144.01 ft³
